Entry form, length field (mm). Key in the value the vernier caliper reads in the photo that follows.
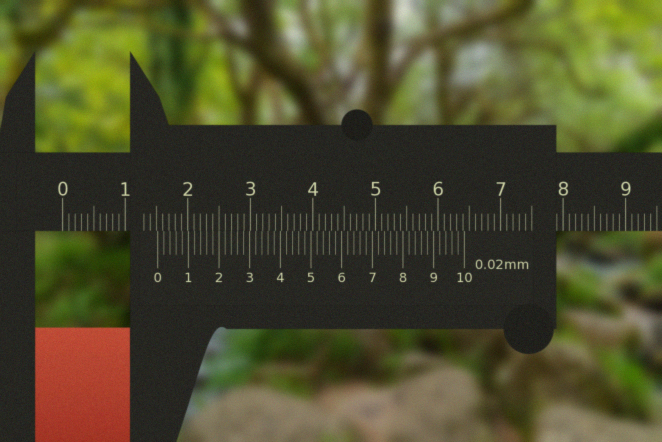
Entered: 15.2 mm
